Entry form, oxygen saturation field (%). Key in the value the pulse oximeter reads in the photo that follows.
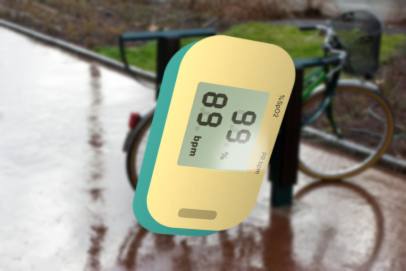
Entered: 99 %
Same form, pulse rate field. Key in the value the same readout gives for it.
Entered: 89 bpm
